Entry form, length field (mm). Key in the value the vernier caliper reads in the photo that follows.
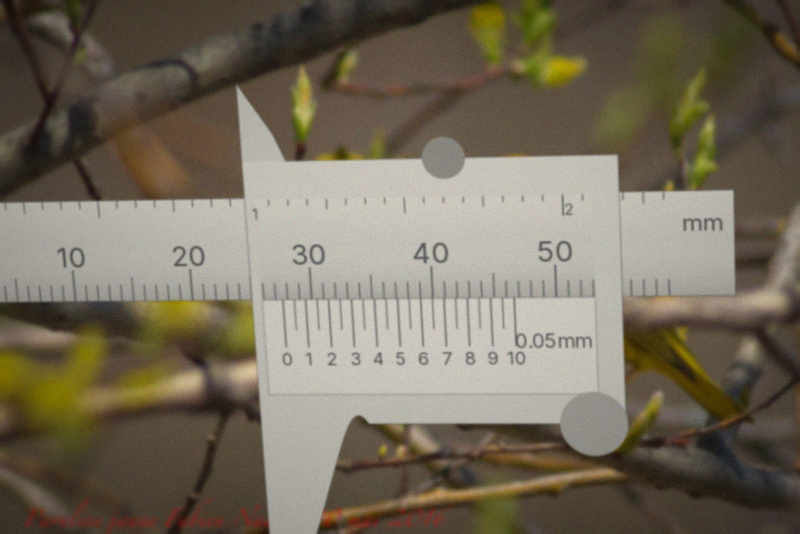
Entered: 27.6 mm
